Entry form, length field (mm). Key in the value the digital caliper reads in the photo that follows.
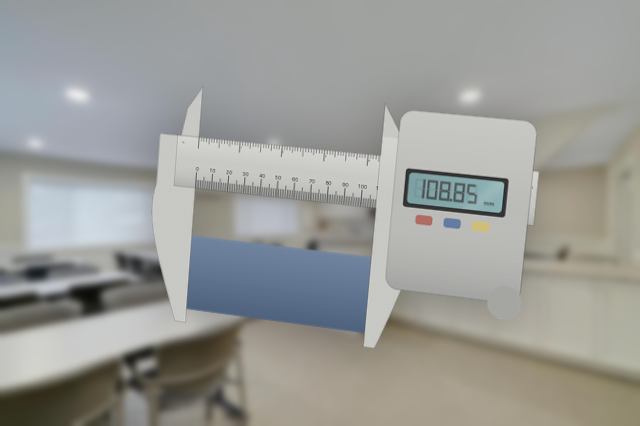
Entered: 108.85 mm
